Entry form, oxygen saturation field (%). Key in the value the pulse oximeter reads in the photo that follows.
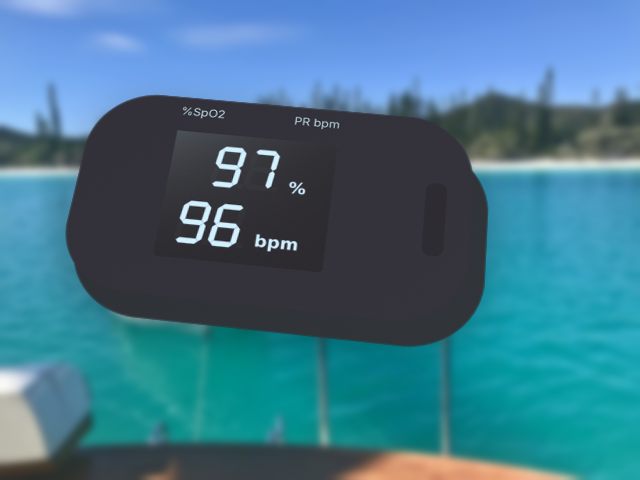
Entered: 97 %
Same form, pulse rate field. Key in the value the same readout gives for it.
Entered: 96 bpm
